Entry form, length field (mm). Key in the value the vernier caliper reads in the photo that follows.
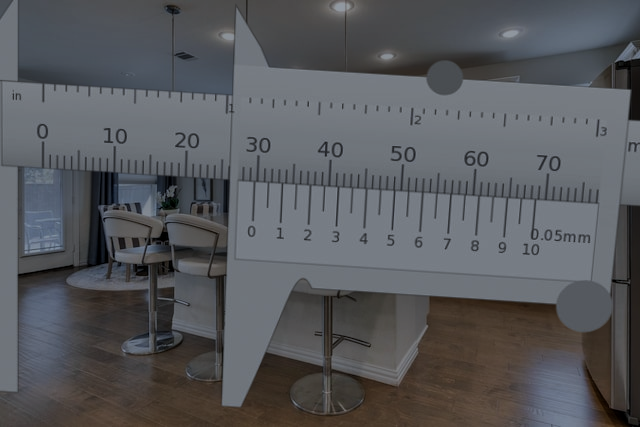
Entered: 29.6 mm
